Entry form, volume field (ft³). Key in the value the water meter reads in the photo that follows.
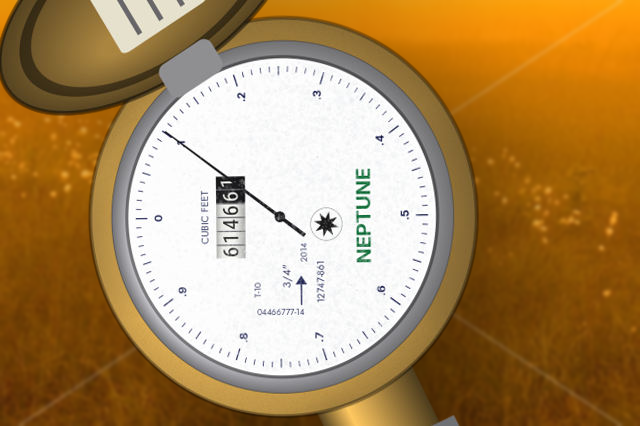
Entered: 614661.10 ft³
